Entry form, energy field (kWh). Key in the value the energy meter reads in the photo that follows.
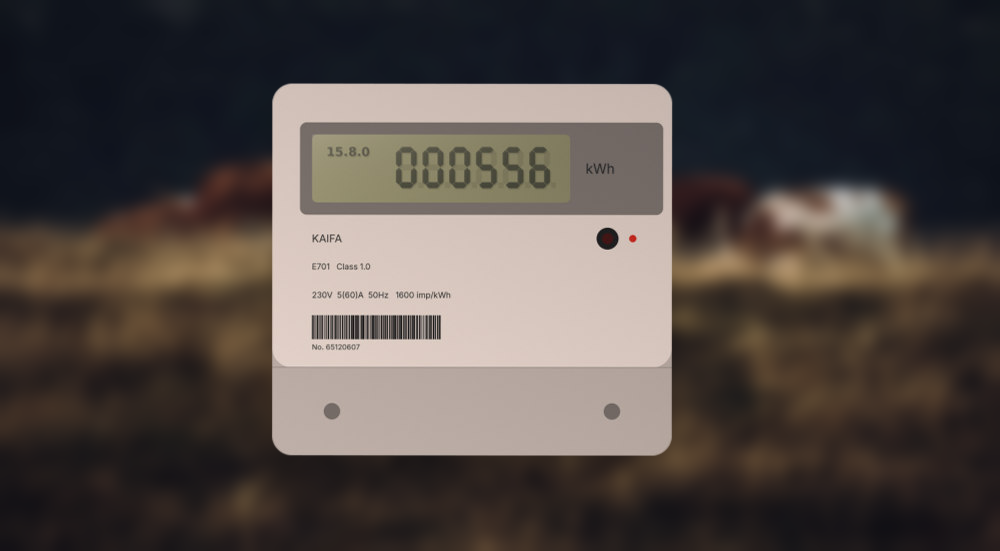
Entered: 556 kWh
